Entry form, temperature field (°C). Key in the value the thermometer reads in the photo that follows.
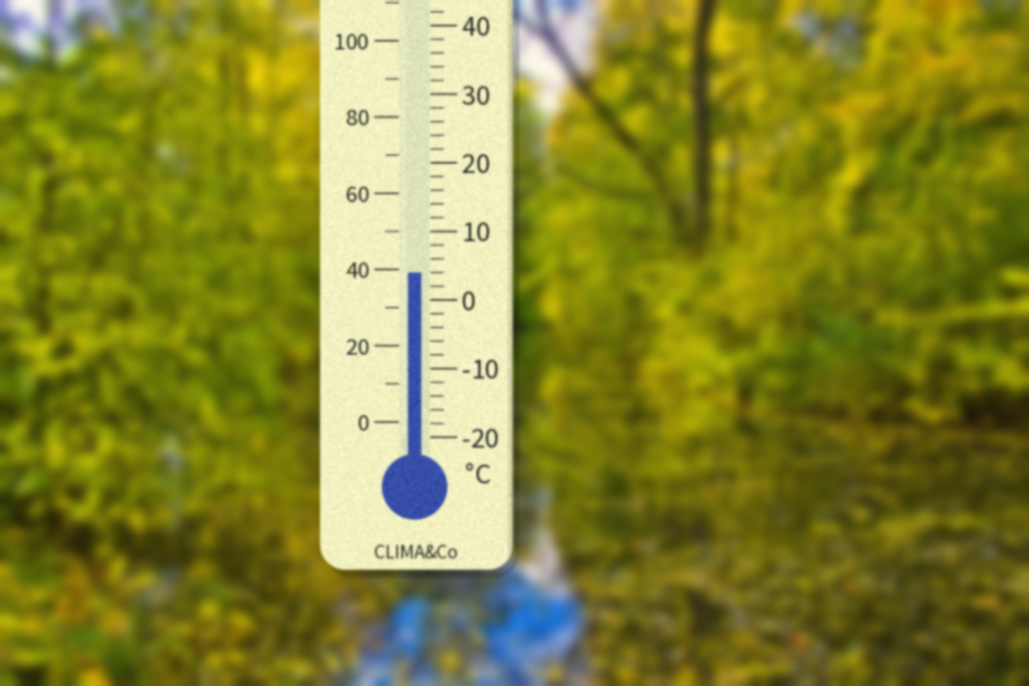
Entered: 4 °C
